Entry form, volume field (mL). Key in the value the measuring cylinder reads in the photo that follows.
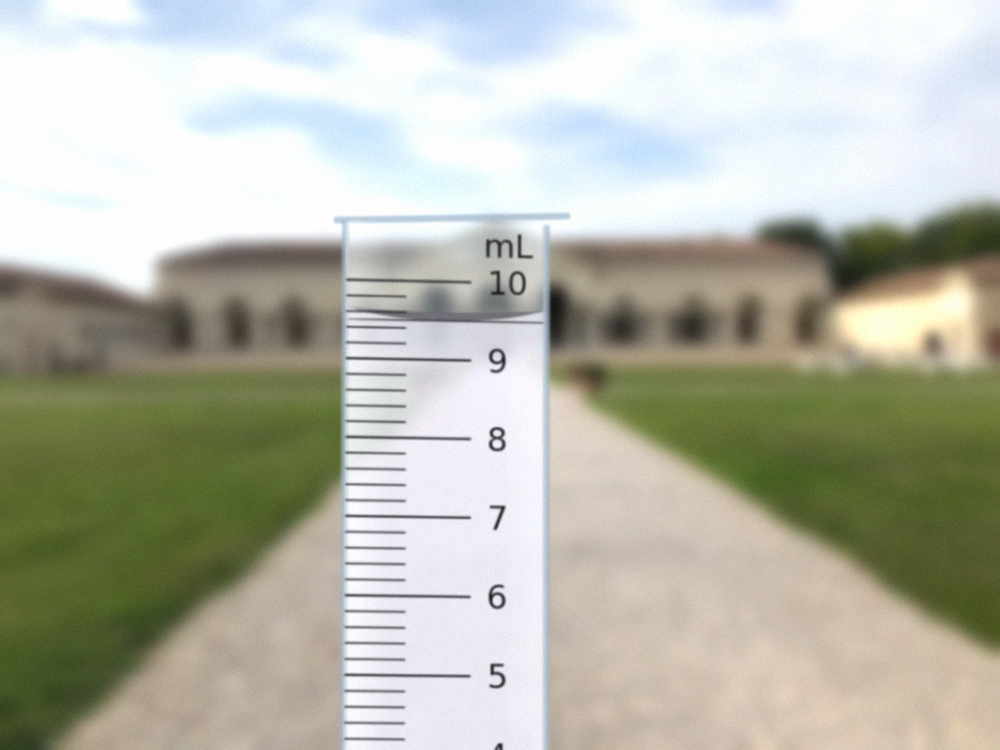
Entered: 9.5 mL
